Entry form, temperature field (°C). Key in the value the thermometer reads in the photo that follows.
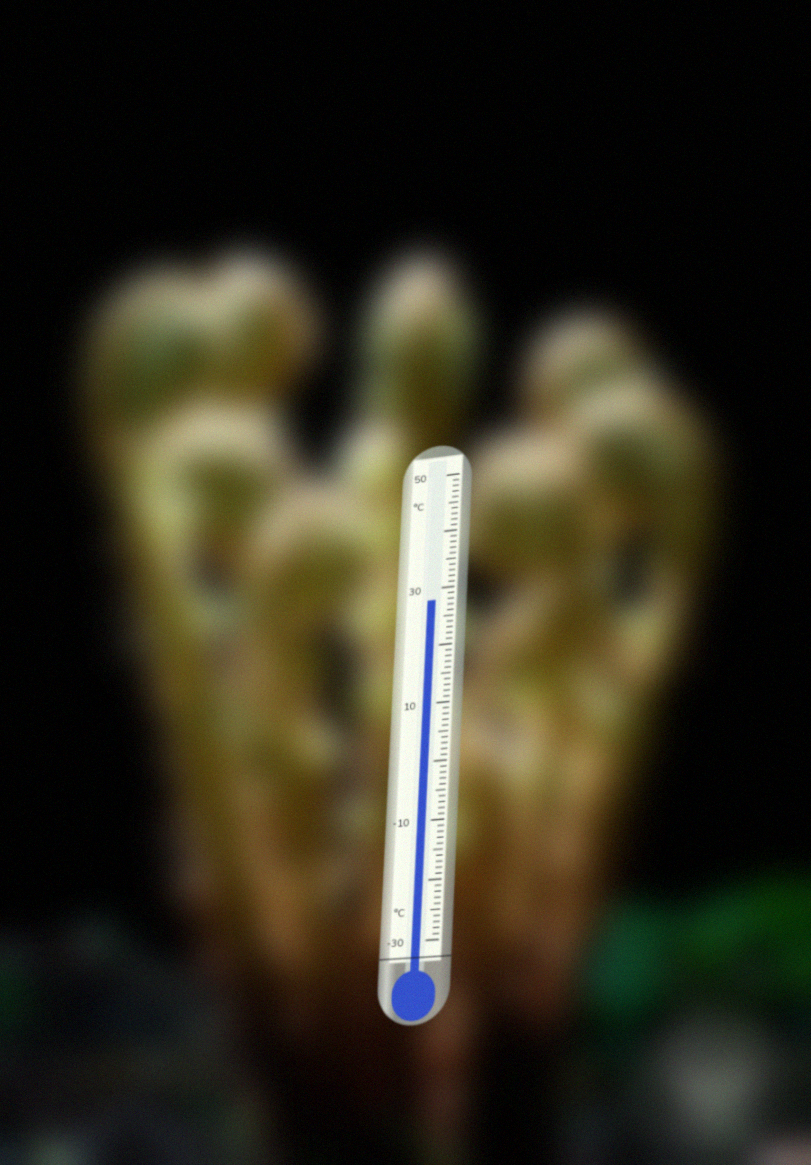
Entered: 28 °C
